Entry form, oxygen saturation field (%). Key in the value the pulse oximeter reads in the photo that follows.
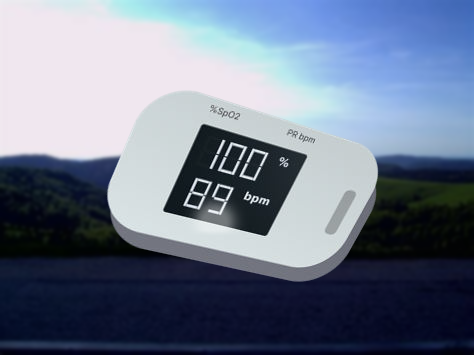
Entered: 100 %
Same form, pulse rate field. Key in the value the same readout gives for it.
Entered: 89 bpm
